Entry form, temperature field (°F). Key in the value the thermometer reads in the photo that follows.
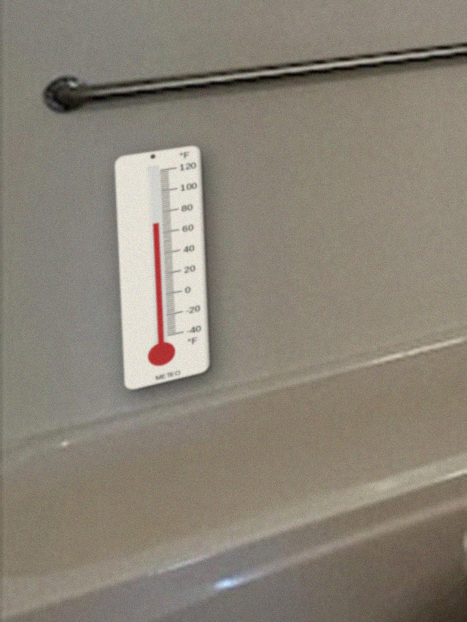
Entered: 70 °F
